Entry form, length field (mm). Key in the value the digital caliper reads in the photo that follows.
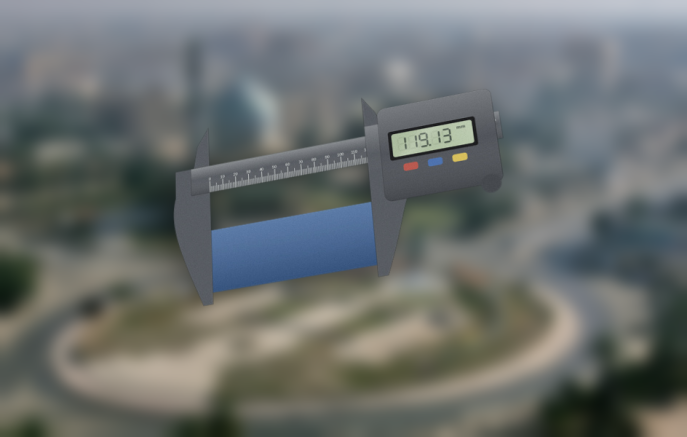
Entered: 119.13 mm
